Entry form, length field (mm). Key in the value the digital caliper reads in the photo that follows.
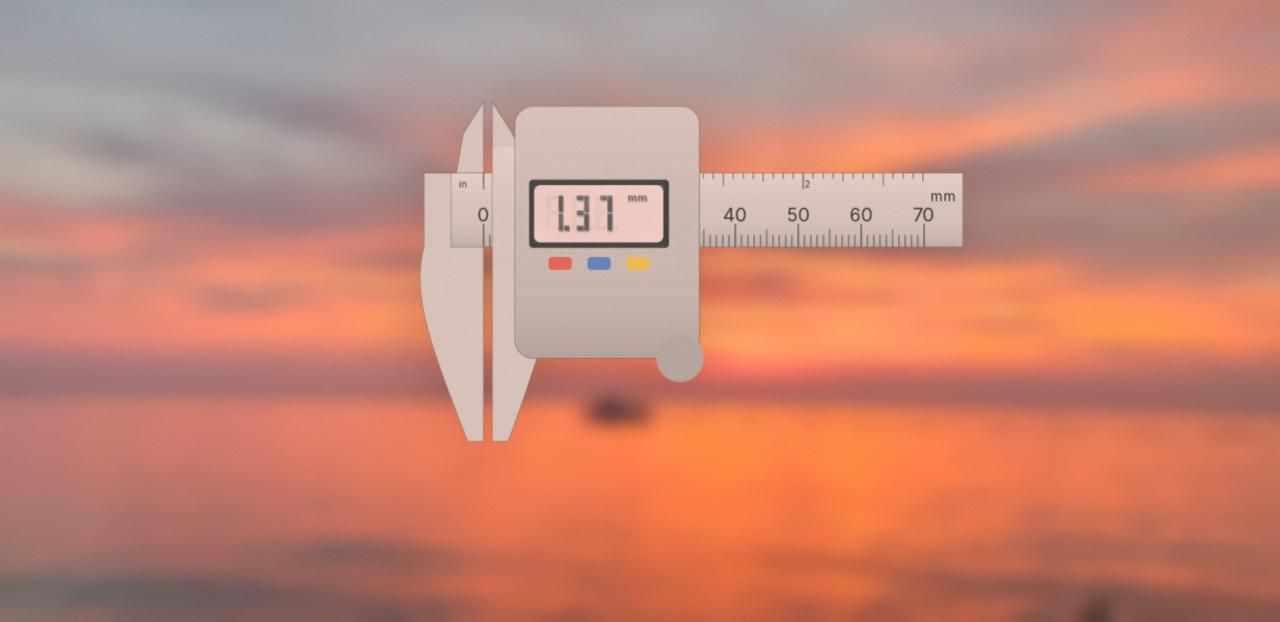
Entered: 1.37 mm
